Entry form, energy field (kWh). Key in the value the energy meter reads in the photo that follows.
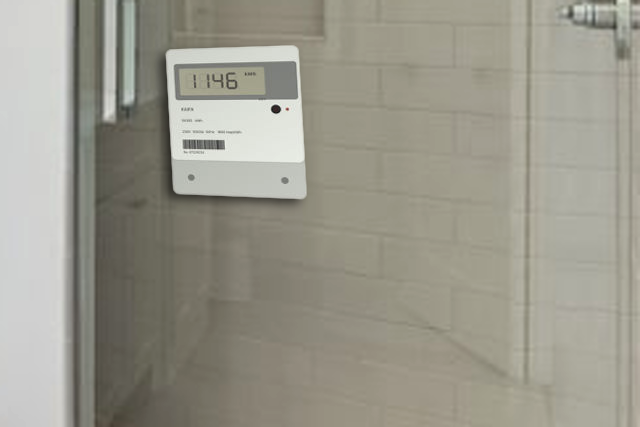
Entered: 1146 kWh
